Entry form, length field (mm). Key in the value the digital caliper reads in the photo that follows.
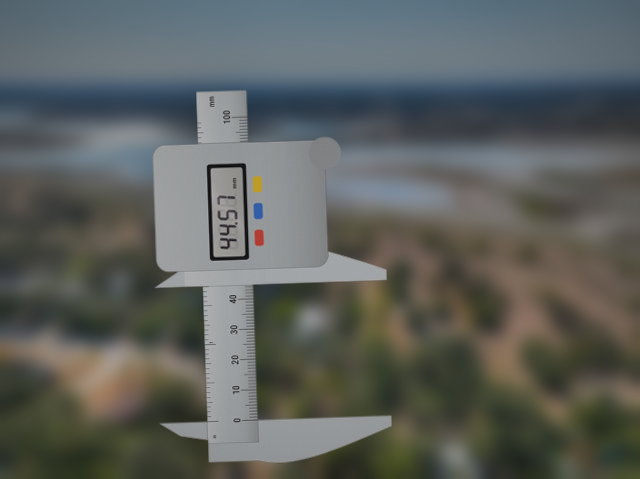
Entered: 44.57 mm
